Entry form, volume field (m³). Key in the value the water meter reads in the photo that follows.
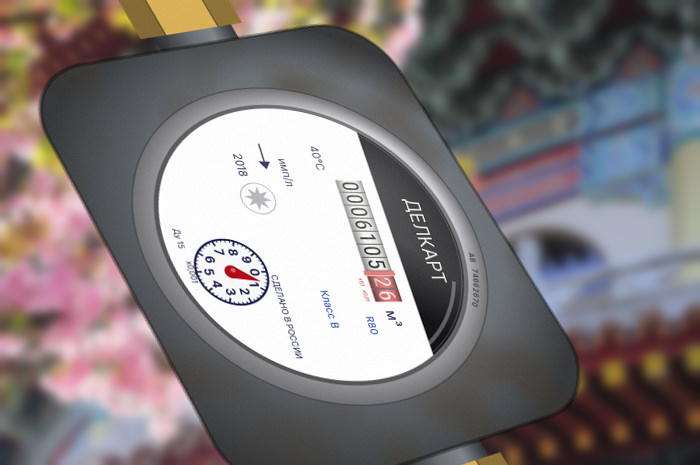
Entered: 6105.260 m³
